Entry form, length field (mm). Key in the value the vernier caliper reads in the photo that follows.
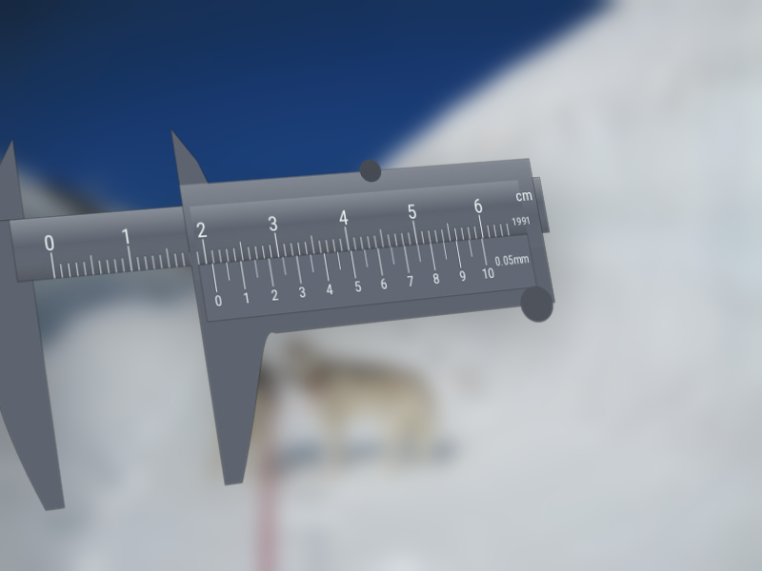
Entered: 20.8 mm
